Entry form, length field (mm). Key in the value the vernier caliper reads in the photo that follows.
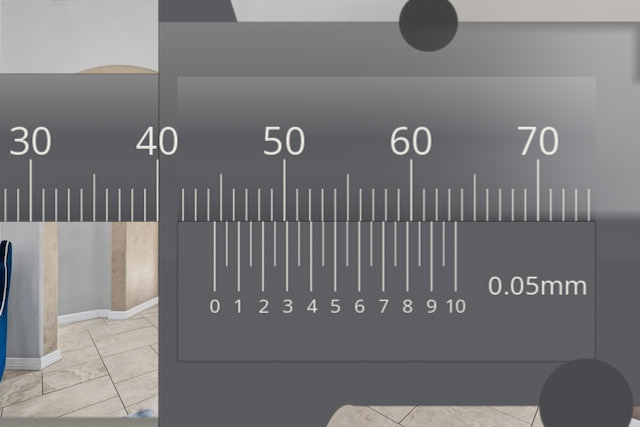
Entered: 44.5 mm
